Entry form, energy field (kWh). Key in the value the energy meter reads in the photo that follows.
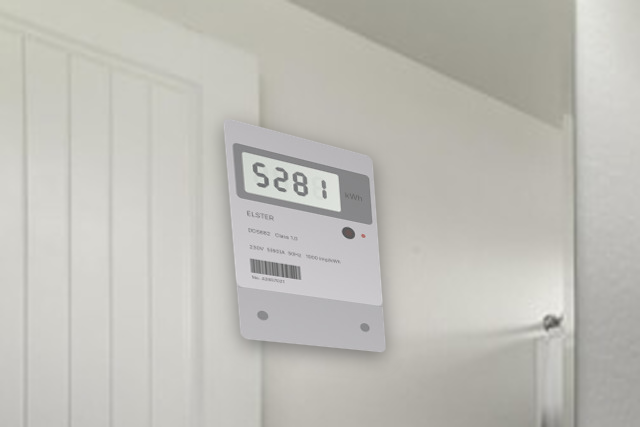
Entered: 5281 kWh
